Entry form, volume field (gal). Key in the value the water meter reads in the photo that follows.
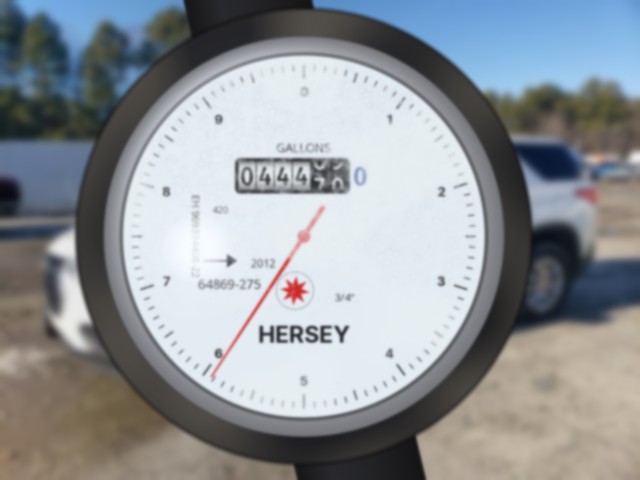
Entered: 444695.9 gal
